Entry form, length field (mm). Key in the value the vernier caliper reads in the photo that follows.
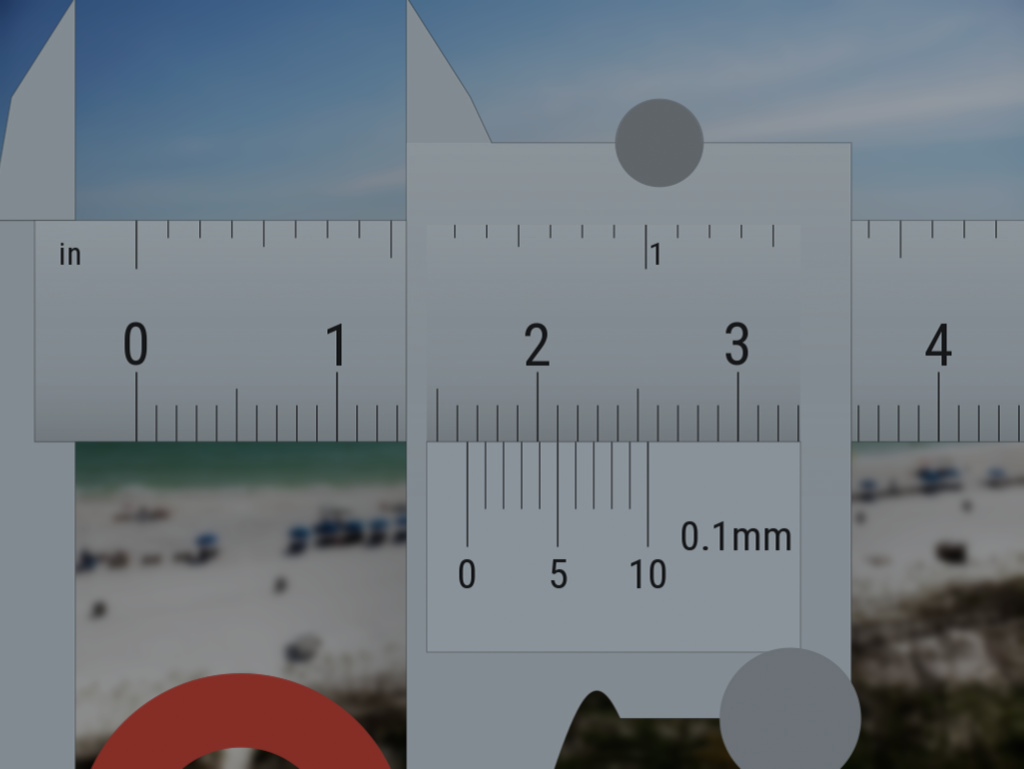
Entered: 16.5 mm
